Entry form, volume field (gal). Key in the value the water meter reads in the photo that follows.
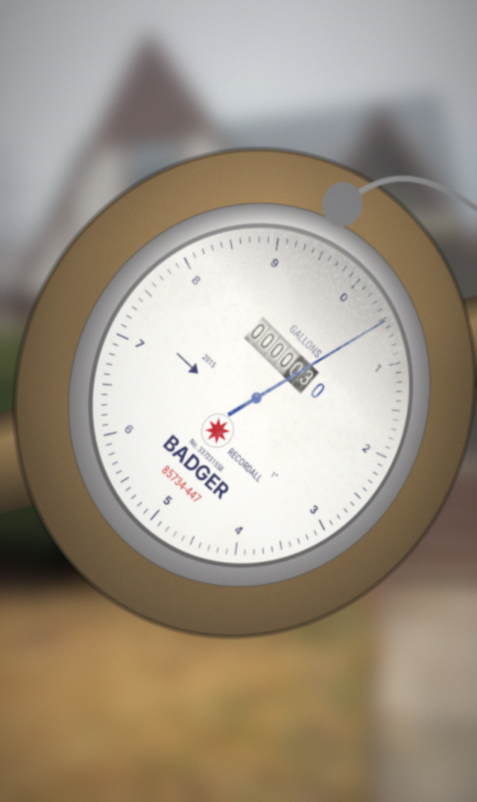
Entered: 30.5 gal
